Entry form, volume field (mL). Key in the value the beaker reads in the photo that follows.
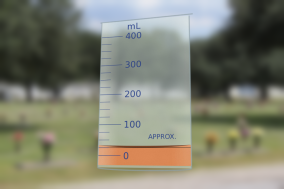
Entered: 25 mL
